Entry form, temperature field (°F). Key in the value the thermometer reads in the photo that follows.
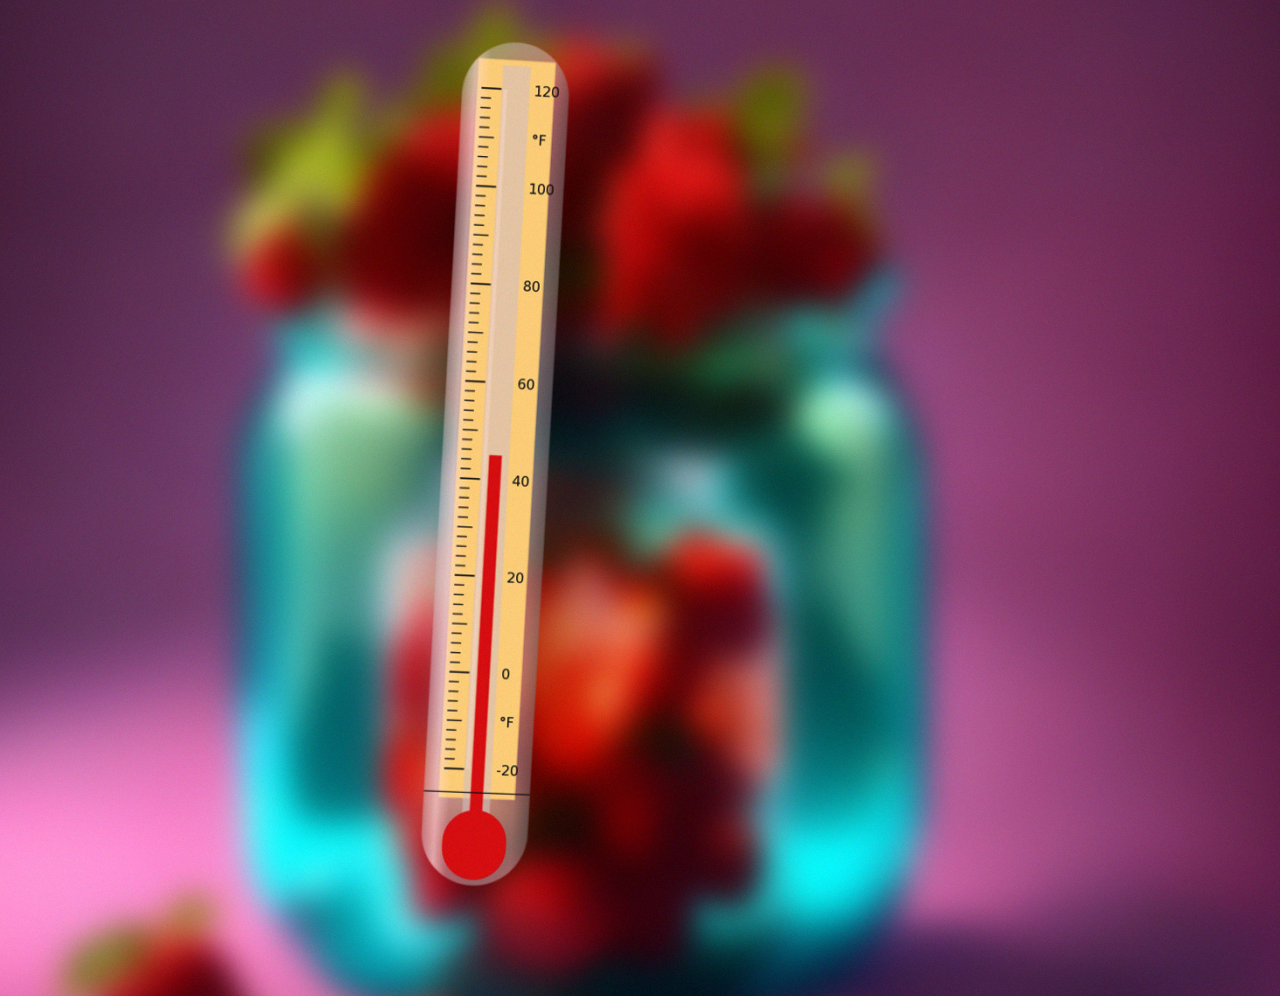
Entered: 45 °F
